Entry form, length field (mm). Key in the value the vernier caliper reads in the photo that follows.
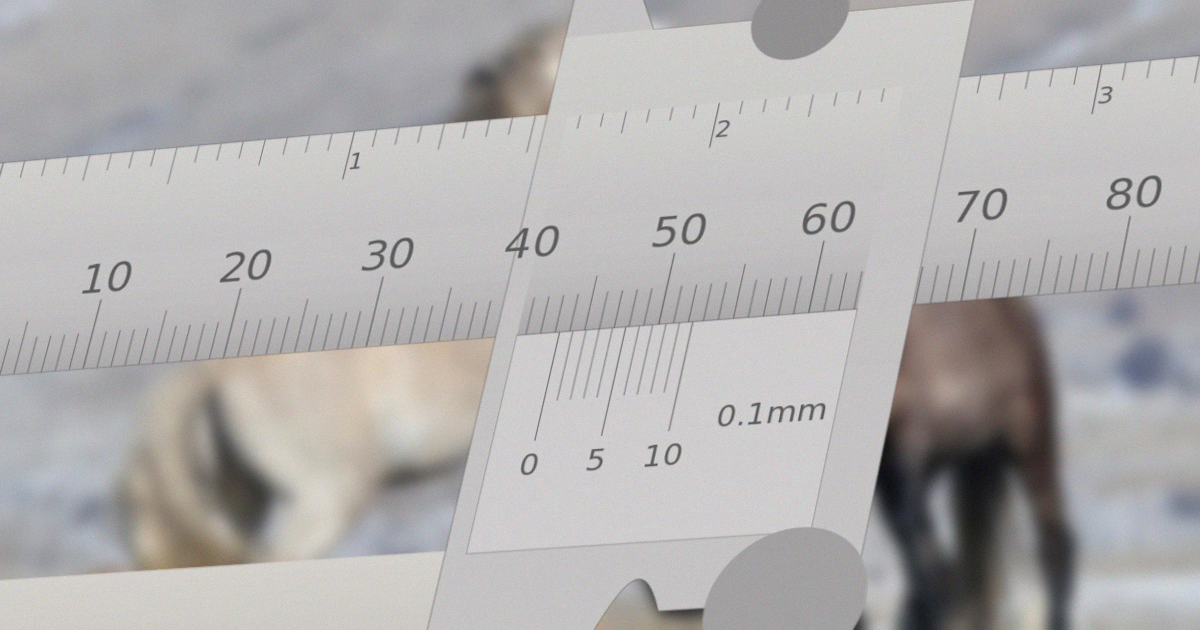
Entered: 43.3 mm
